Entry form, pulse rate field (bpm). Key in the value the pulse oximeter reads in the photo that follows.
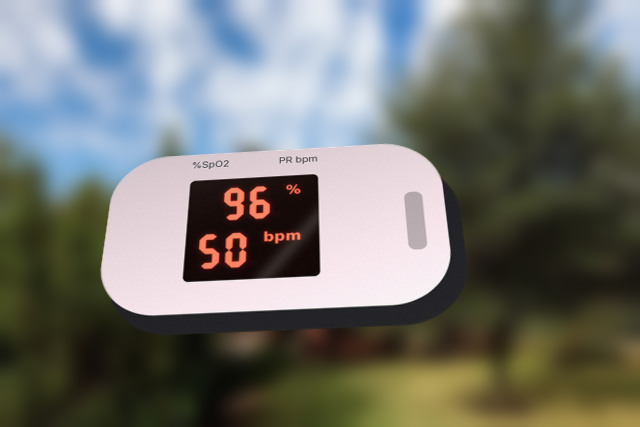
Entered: 50 bpm
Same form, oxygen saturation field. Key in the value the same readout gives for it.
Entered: 96 %
